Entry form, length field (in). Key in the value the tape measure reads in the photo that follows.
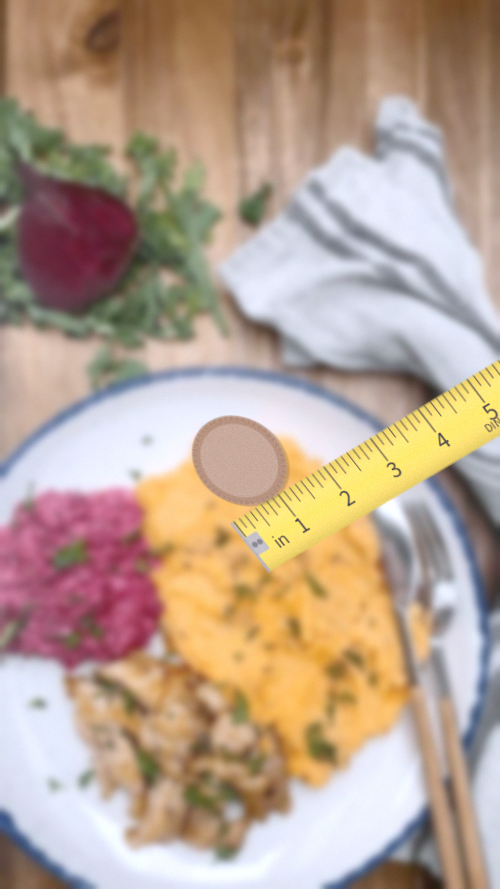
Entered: 1.625 in
